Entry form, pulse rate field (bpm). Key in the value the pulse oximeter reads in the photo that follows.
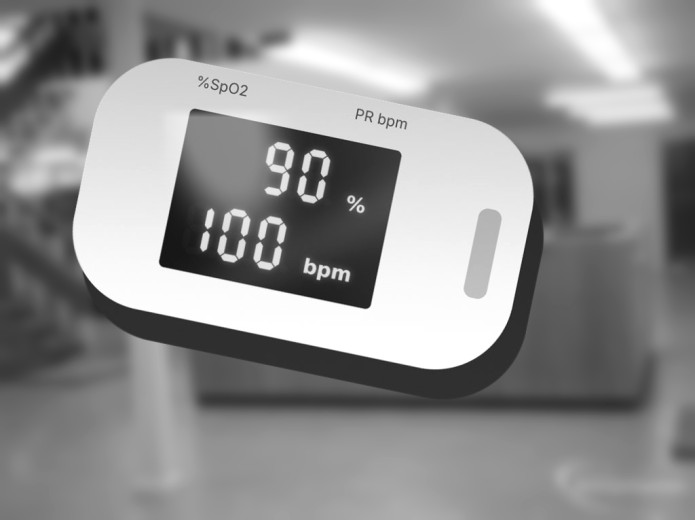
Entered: 100 bpm
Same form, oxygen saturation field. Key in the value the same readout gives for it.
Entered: 90 %
